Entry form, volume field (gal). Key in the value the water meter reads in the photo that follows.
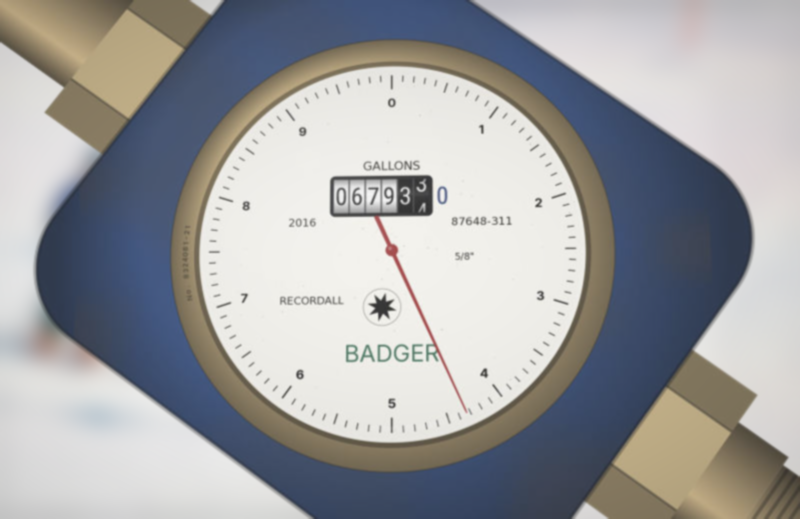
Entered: 679334.3 gal
